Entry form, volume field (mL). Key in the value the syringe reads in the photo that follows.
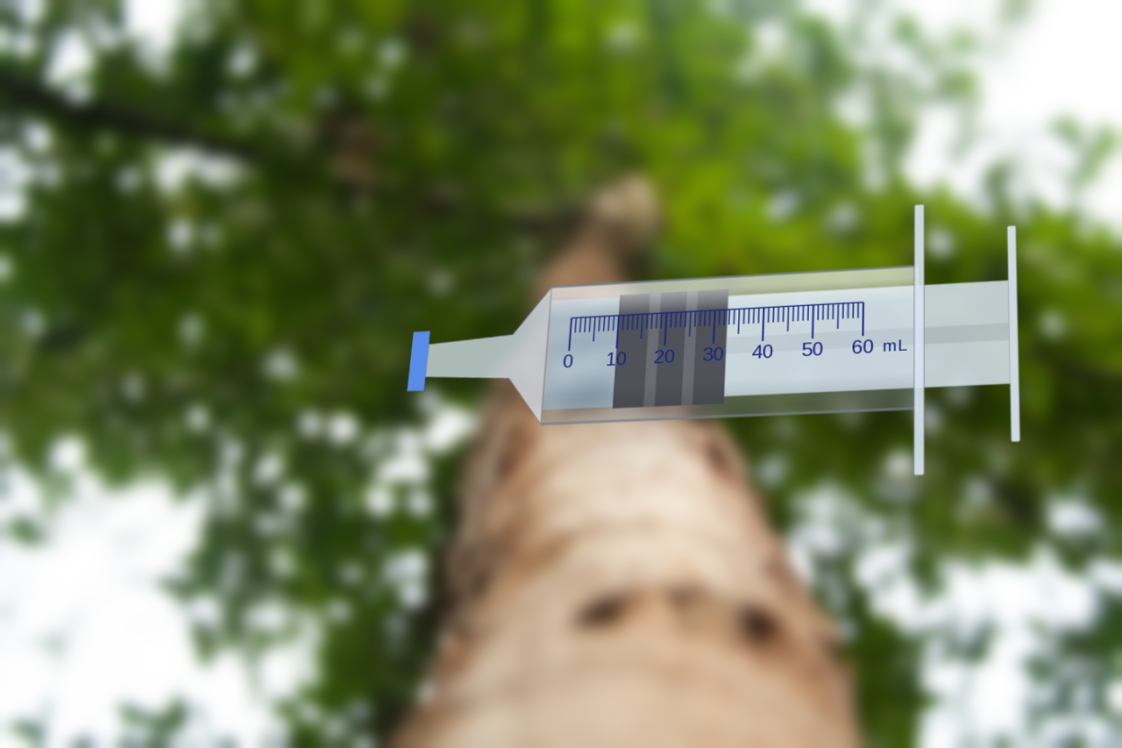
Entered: 10 mL
